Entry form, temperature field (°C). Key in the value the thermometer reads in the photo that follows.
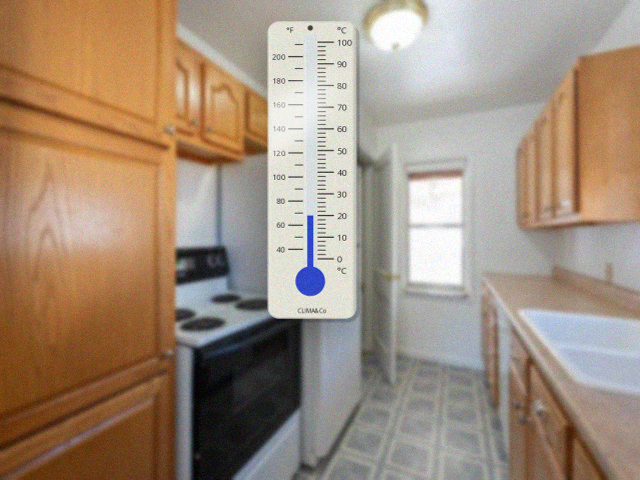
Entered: 20 °C
